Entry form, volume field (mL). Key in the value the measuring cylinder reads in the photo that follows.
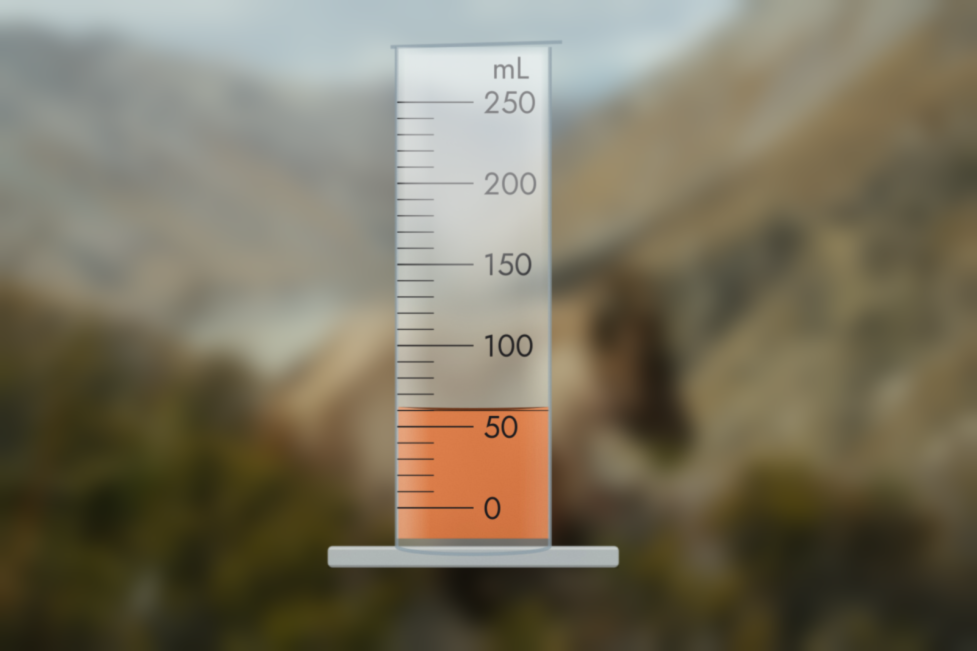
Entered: 60 mL
